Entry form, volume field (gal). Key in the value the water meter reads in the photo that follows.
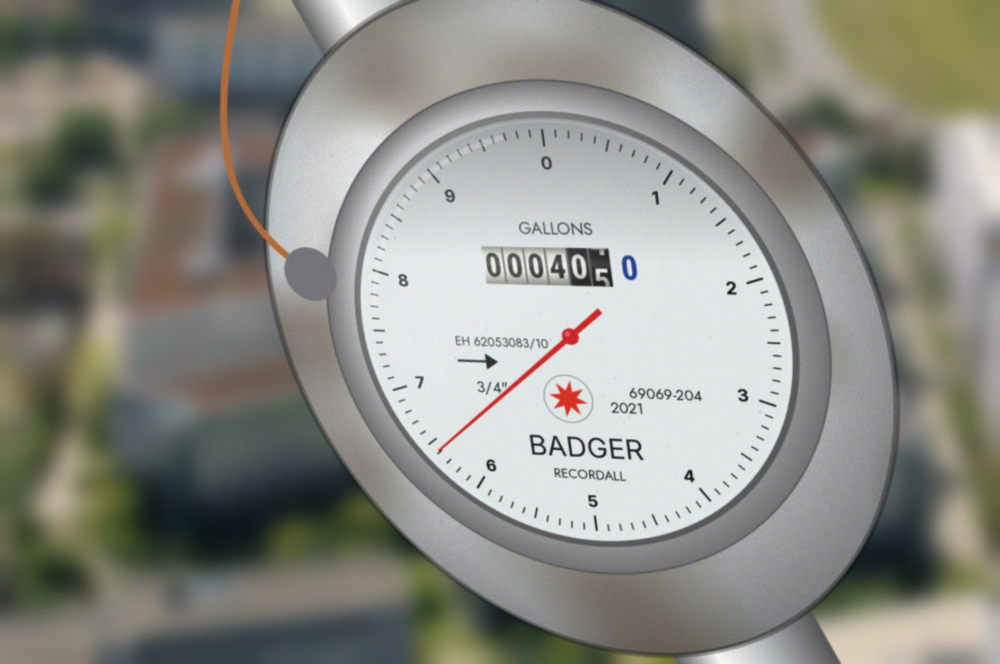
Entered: 4046.4 gal
